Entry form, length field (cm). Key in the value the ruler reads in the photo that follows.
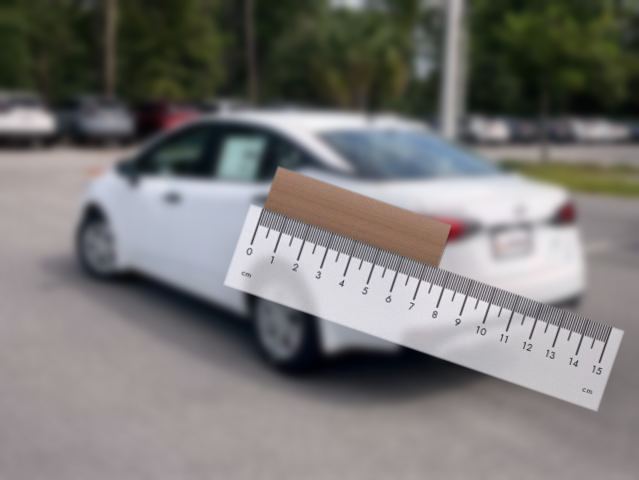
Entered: 7.5 cm
